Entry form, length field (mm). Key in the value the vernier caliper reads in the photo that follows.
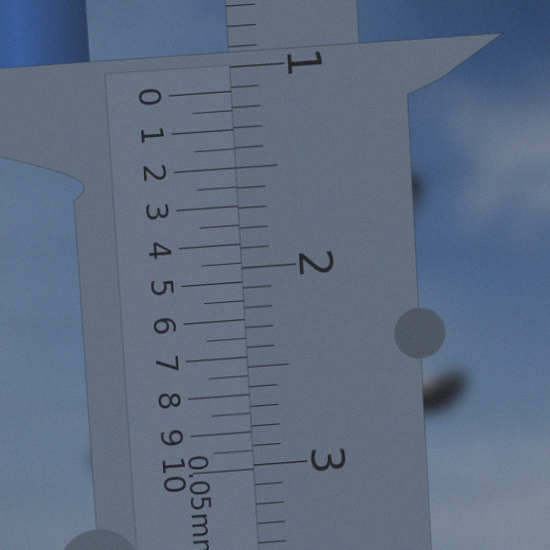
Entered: 11.2 mm
